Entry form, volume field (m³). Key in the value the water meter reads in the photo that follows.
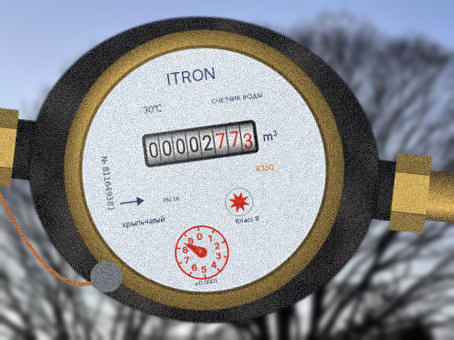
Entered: 2.7728 m³
